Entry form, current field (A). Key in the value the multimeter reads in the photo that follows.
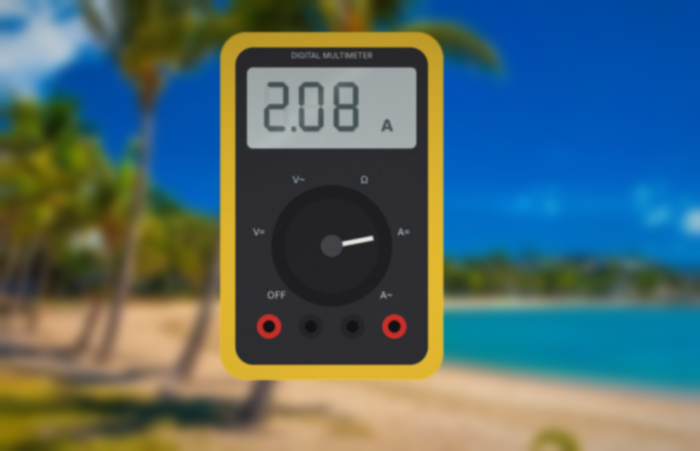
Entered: 2.08 A
